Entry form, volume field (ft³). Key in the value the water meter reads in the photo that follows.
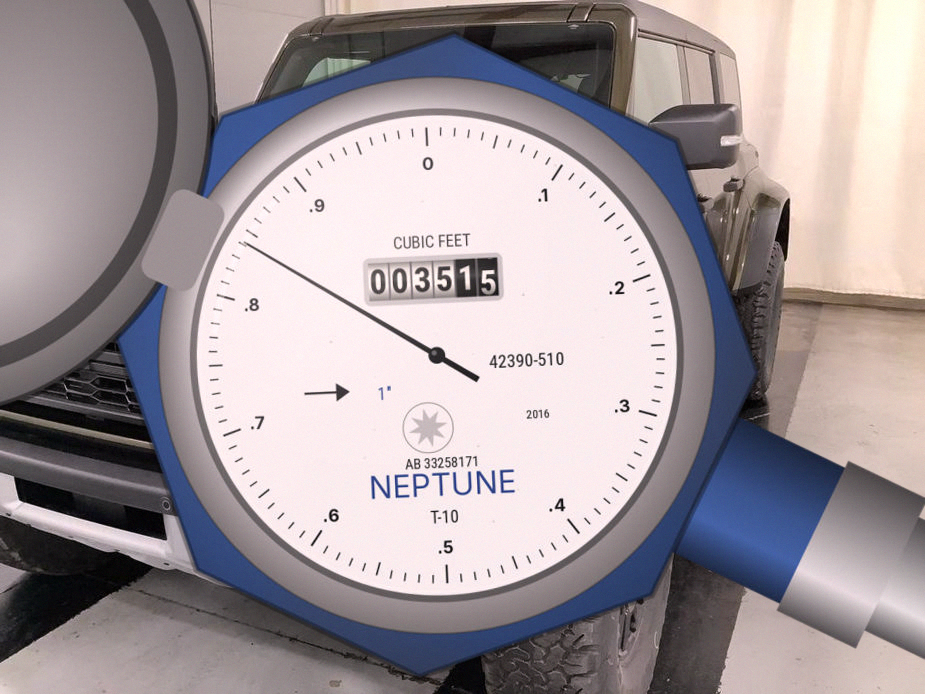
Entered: 3514.84 ft³
